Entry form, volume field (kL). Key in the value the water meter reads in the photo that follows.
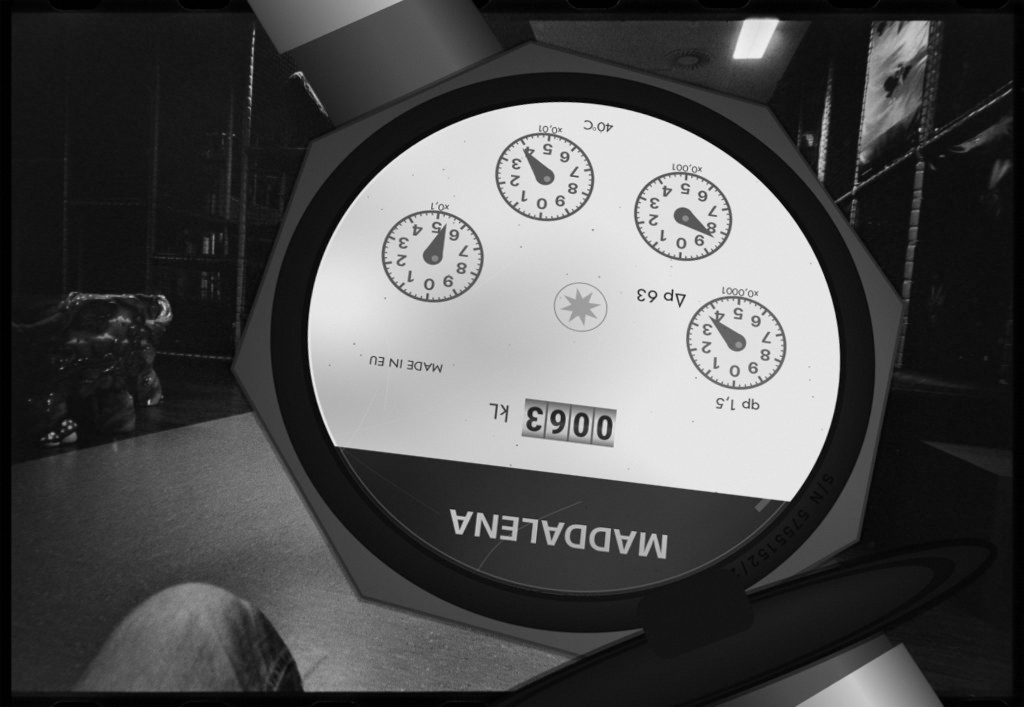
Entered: 63.5383 kL
